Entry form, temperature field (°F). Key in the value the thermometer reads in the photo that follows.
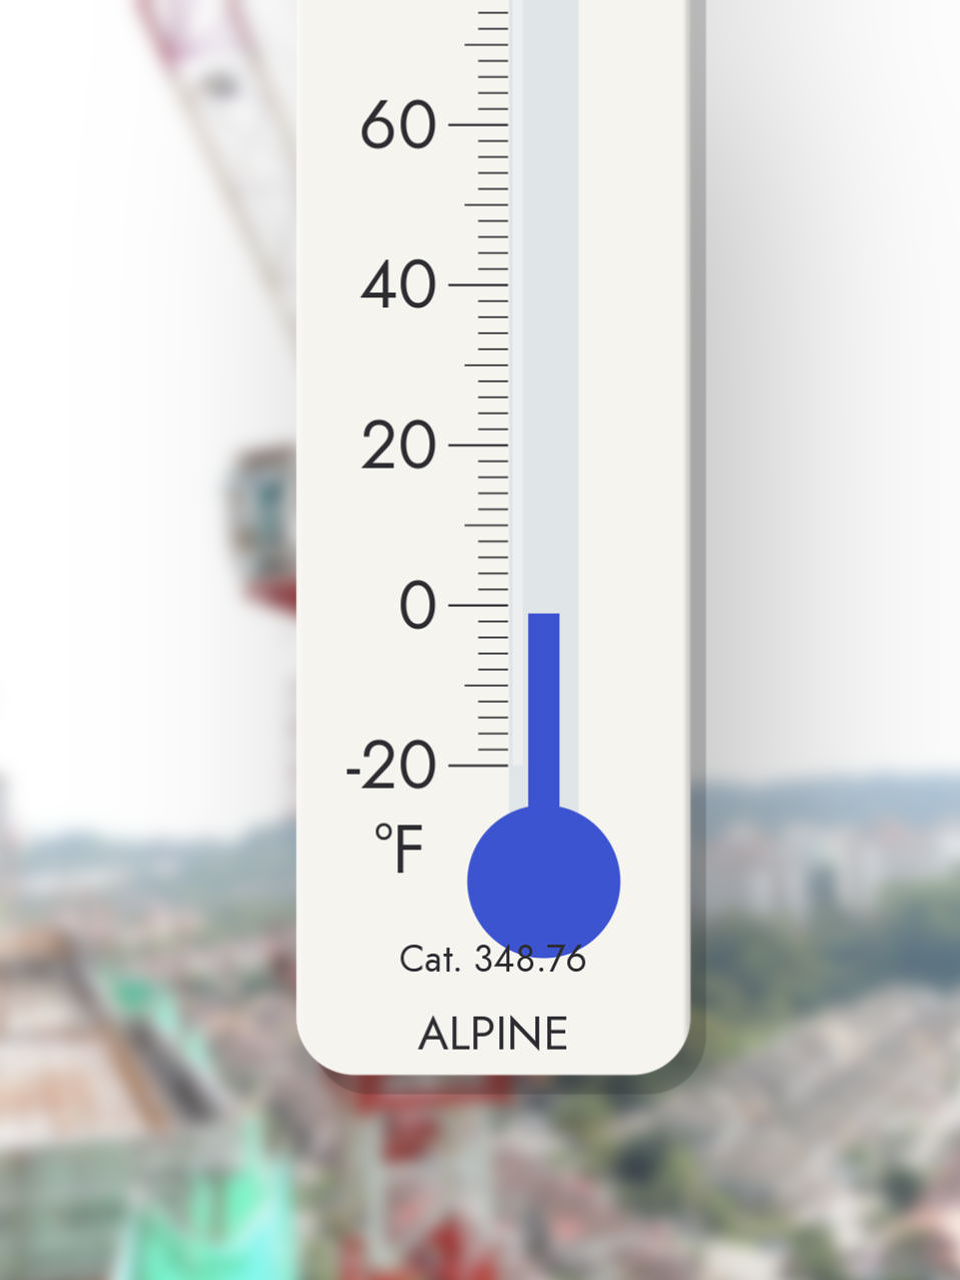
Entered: -1 °F
